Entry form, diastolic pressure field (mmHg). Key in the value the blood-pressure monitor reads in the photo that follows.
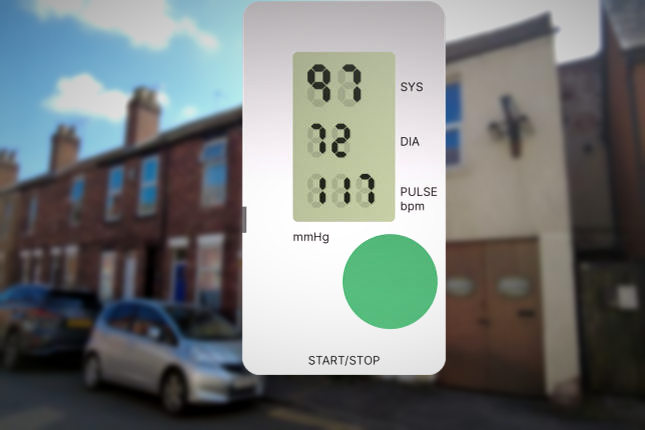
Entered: 72 mmHg
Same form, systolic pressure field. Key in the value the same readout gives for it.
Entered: 97 mmHg
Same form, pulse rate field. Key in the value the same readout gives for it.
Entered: 117 bpm
